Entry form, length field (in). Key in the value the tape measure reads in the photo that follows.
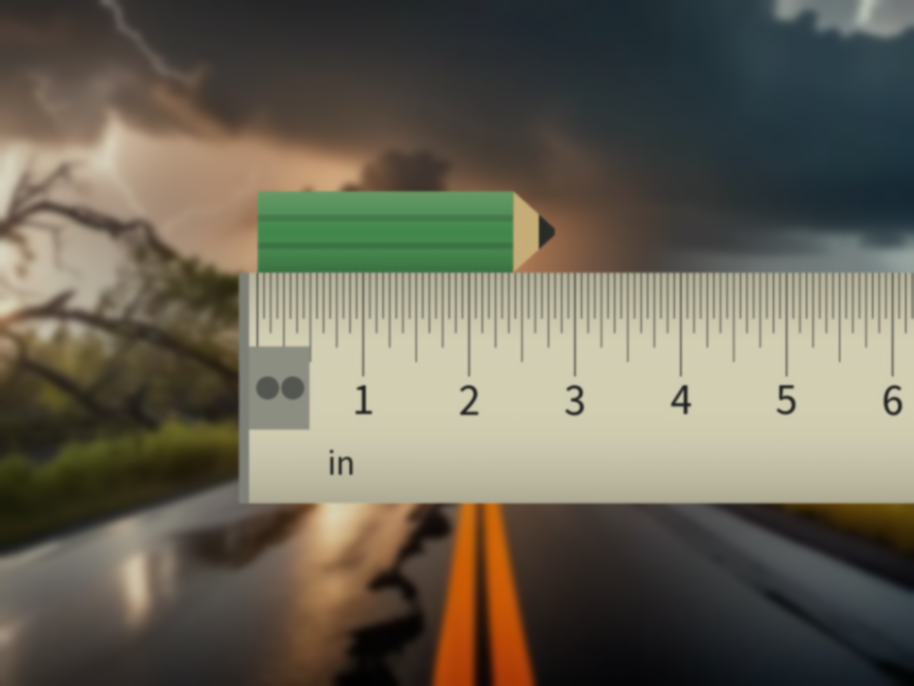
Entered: 2.8125 in
